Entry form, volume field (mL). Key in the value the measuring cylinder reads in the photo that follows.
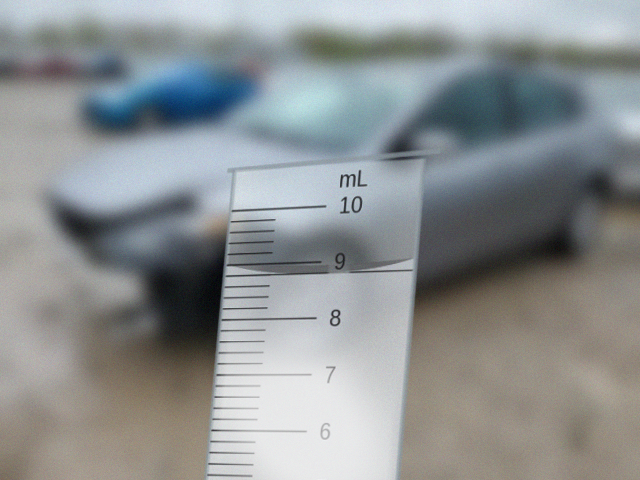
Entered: 8.8 mL
